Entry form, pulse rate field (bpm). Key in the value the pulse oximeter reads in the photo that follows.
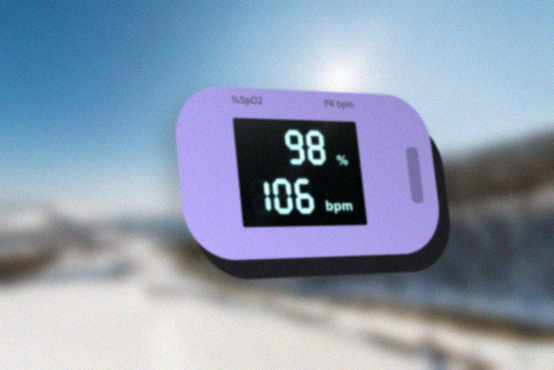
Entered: 106 bpm
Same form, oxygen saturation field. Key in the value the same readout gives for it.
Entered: 98 %
